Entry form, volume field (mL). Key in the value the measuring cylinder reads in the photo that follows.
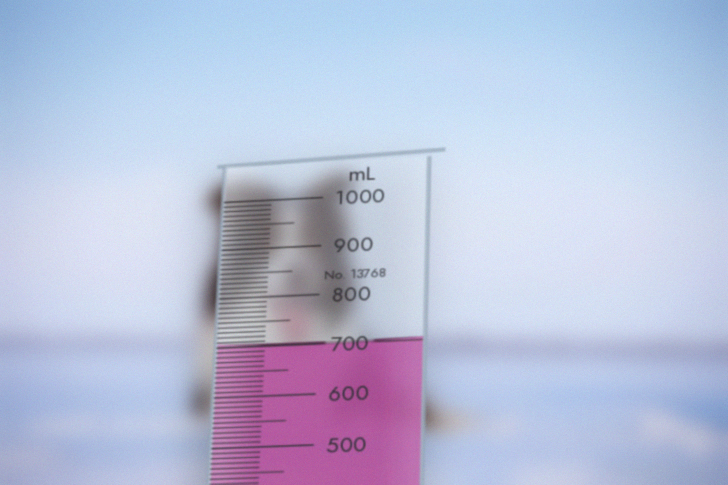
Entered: 700 mL
